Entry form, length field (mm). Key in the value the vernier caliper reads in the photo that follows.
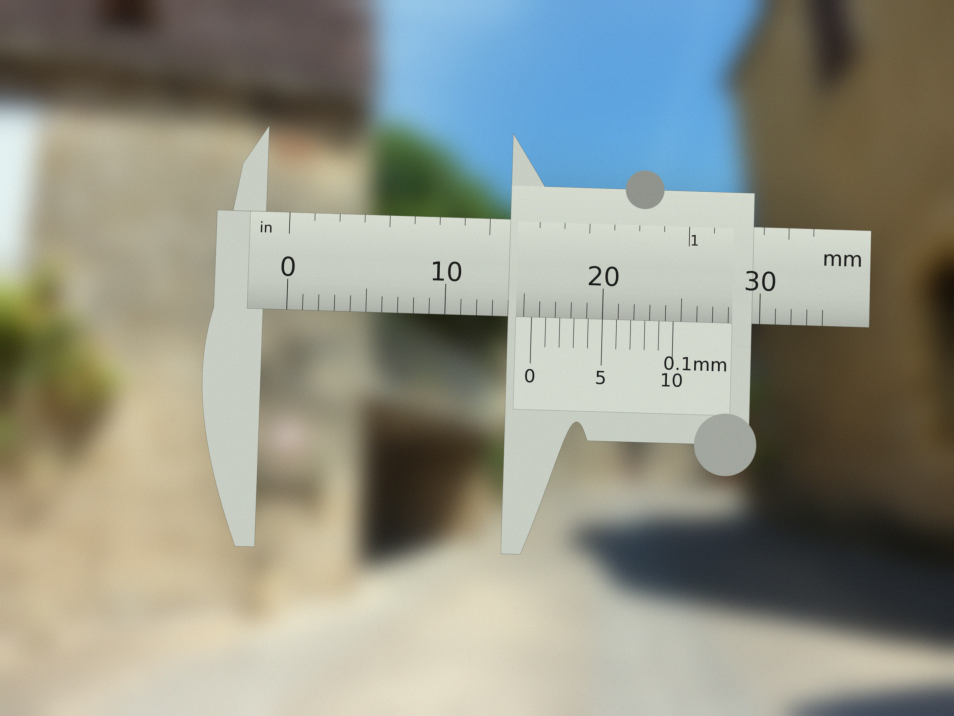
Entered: 15.5 mm
